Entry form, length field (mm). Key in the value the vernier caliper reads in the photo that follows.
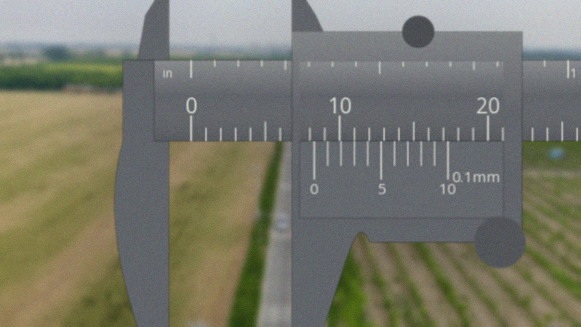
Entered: 8.3 mm
